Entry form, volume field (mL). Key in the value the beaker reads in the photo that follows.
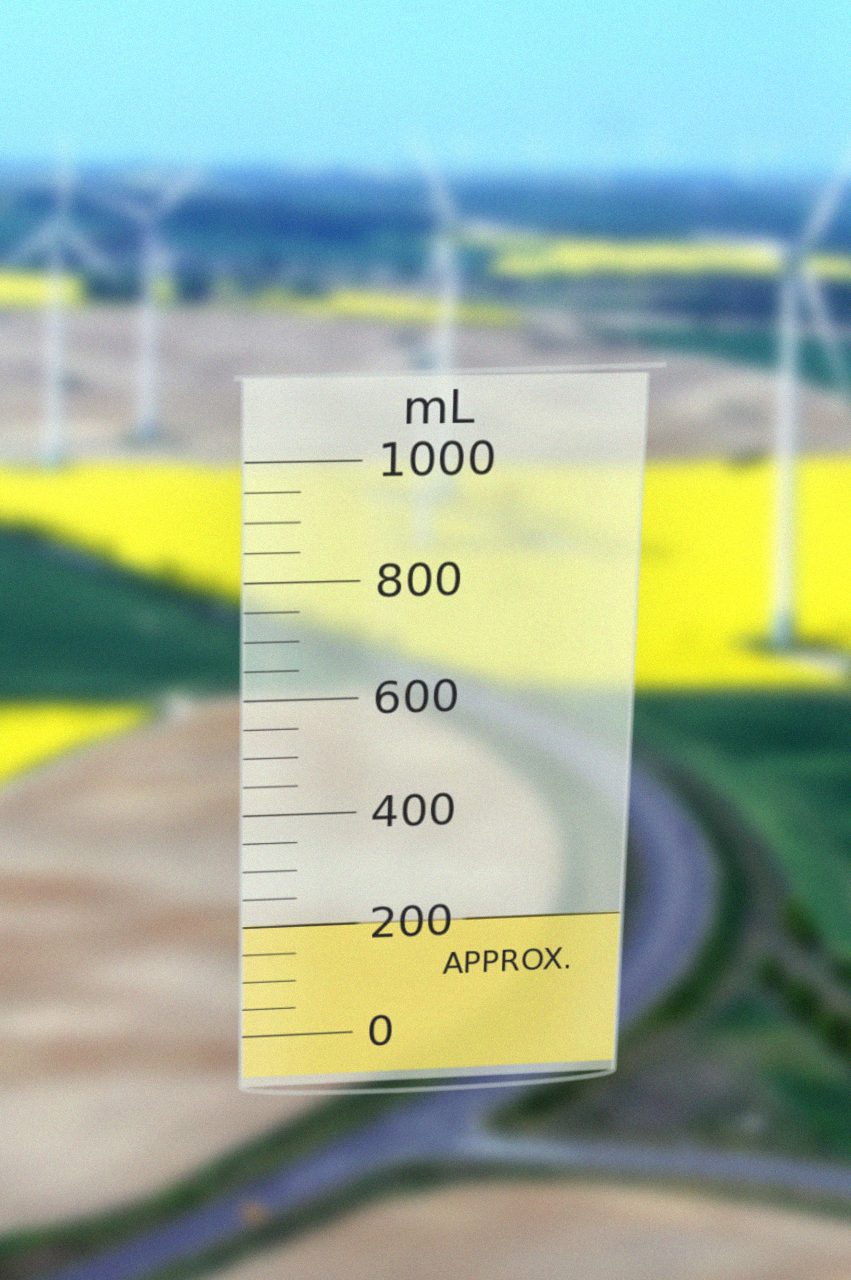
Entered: 200 mL
